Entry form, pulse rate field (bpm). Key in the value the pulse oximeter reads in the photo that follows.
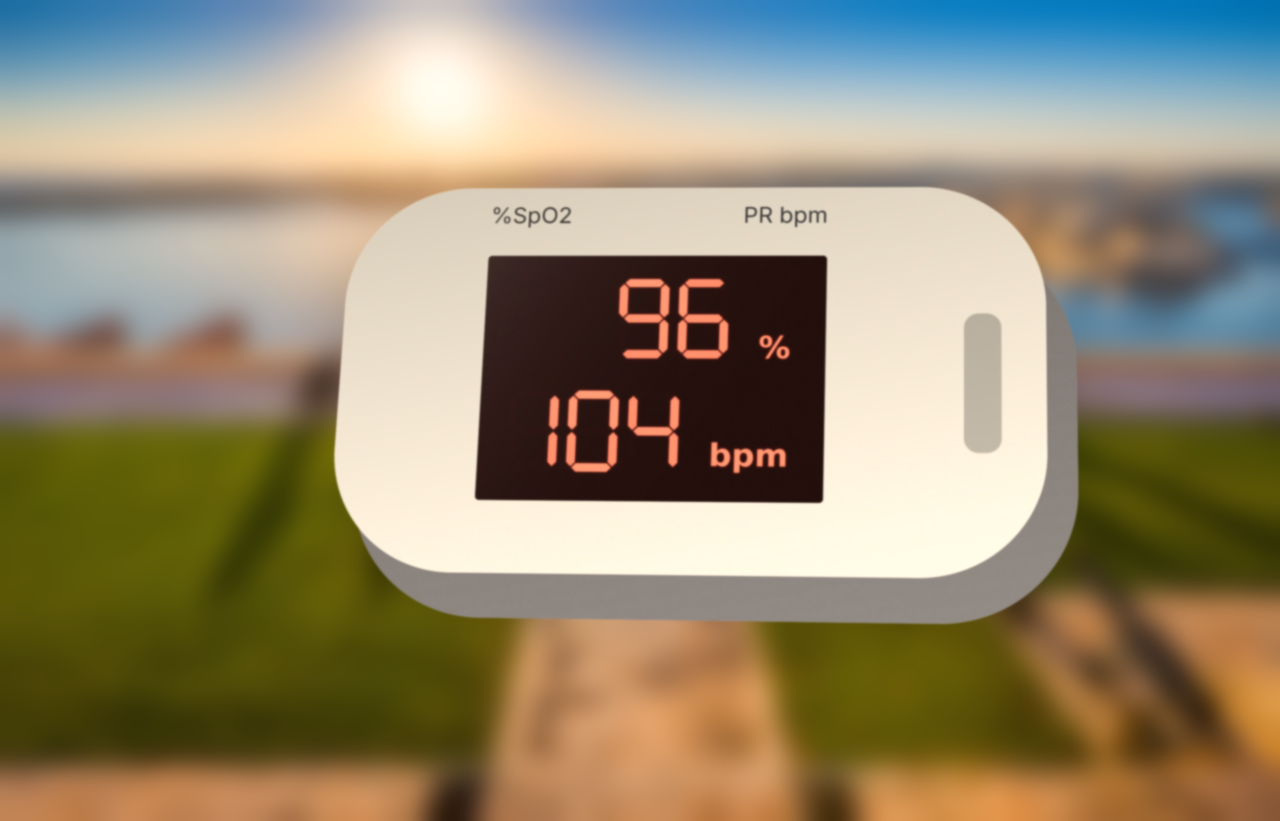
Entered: 104 bpm
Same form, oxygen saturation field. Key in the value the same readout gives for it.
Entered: 96 %
